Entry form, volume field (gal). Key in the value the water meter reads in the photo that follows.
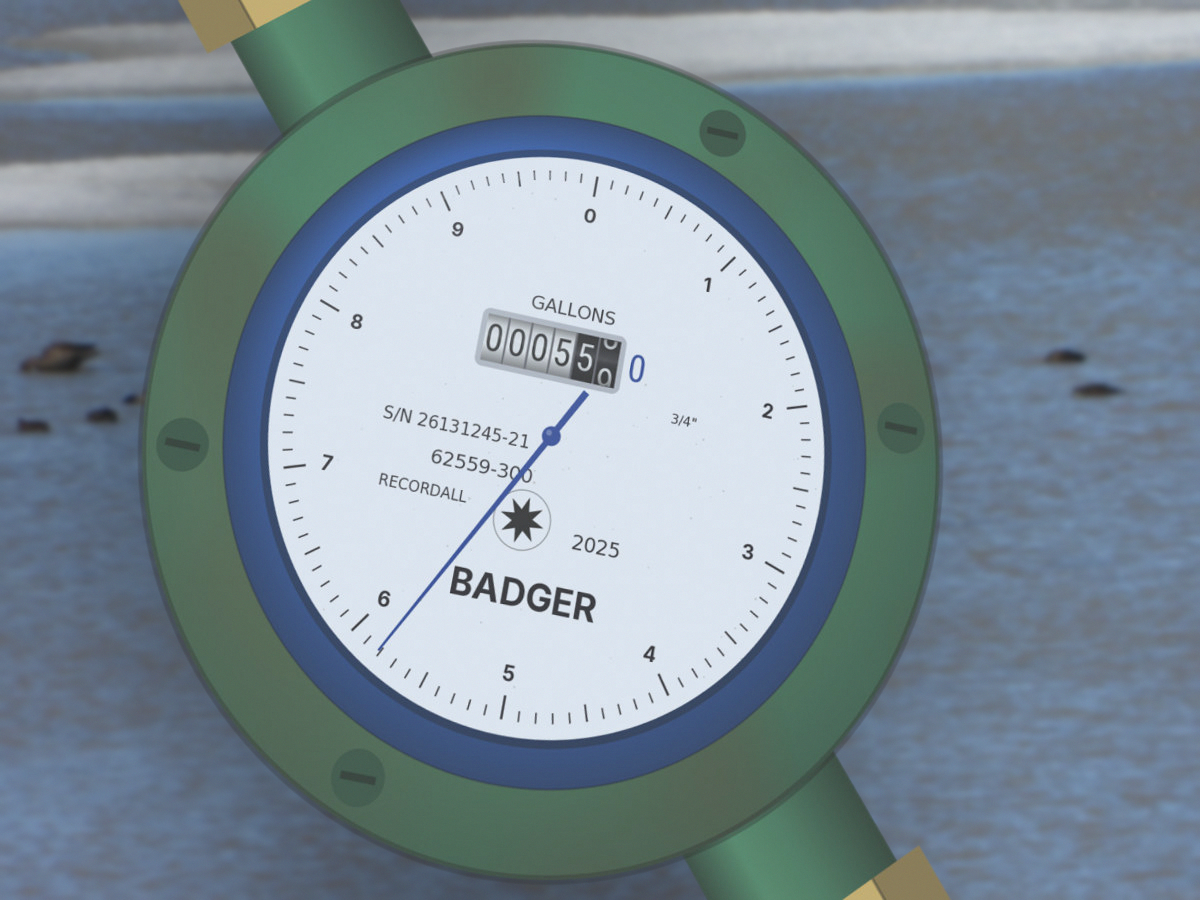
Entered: 5585.8 gal
